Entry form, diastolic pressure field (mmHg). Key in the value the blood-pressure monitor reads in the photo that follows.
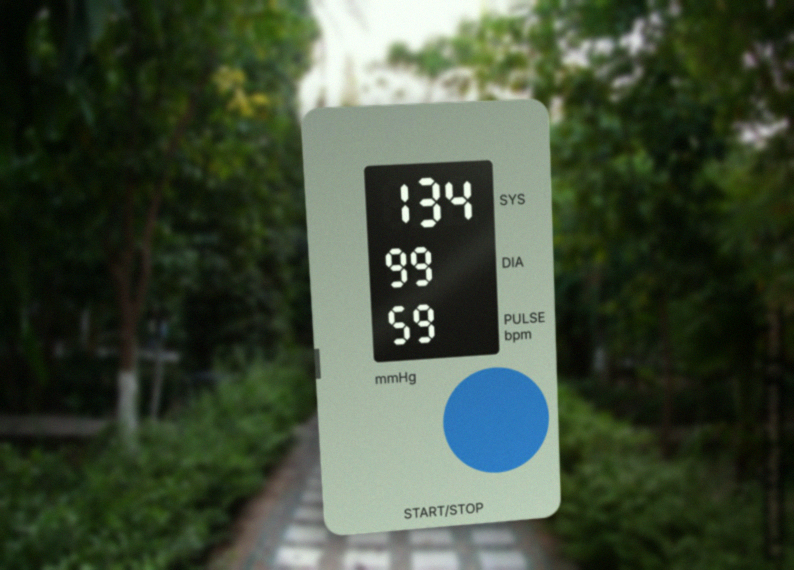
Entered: 99 mmHg
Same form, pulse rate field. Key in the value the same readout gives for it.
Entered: 59 bpm
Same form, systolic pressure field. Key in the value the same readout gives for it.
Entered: 134 mmHg
